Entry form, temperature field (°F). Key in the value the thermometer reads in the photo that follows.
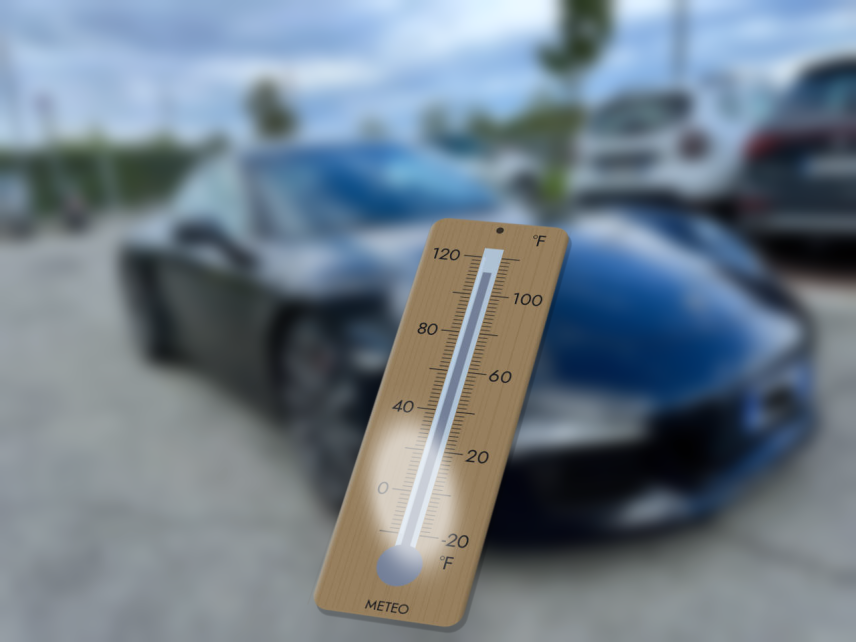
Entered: 112 °F
